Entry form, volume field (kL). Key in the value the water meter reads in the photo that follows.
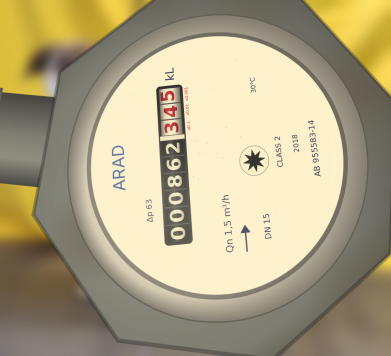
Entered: 862.345 kL
